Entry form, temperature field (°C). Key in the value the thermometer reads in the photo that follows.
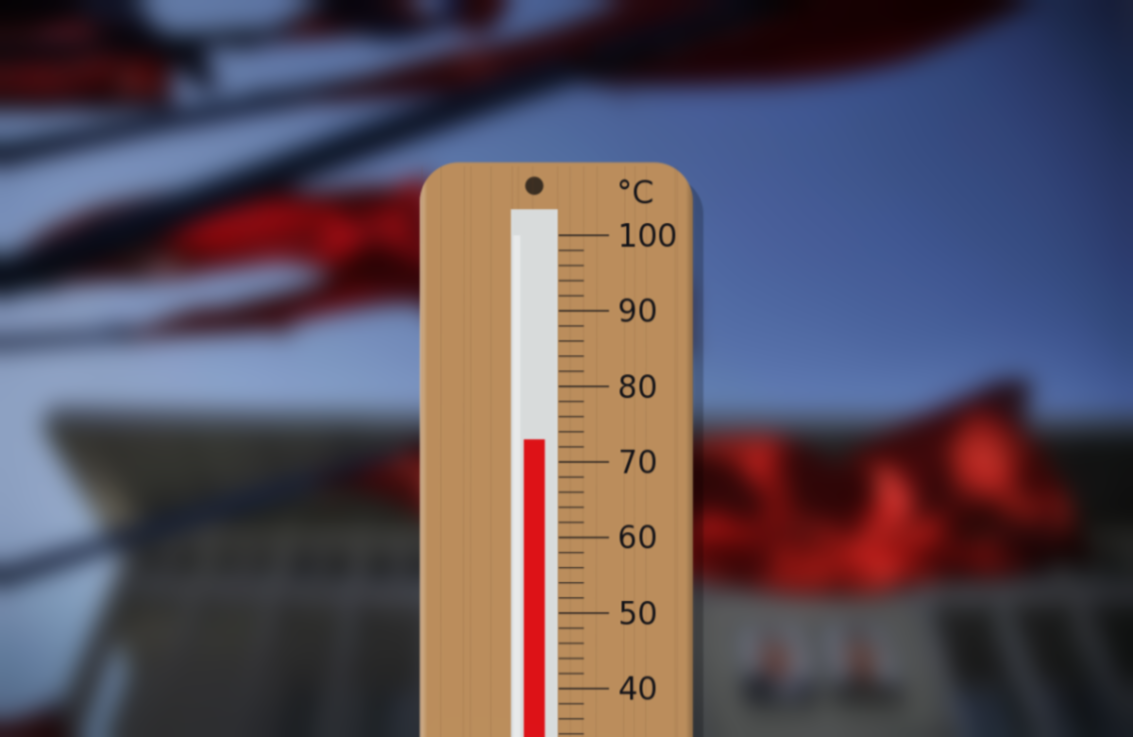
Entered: 73 °C
